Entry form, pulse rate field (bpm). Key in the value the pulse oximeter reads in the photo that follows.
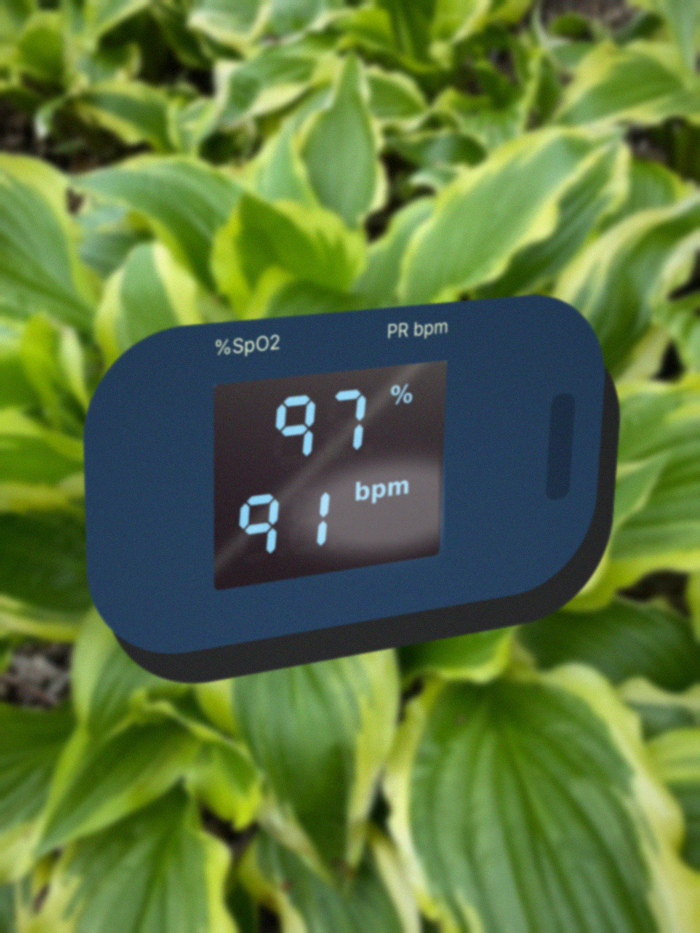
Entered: 91 bpm
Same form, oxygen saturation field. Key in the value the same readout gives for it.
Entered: 97 %
